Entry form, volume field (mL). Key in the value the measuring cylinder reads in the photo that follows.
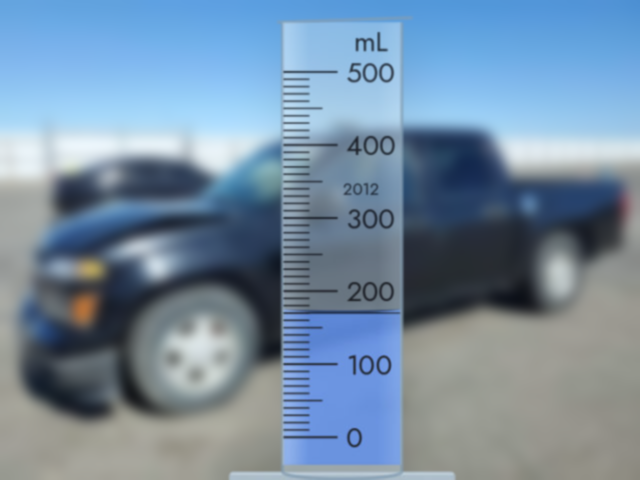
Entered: 170 mL
